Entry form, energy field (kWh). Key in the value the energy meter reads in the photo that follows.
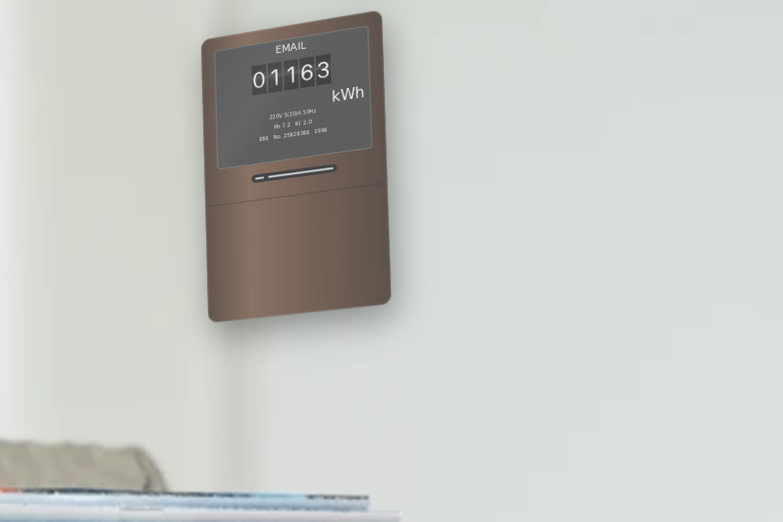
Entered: 1163 kWh
